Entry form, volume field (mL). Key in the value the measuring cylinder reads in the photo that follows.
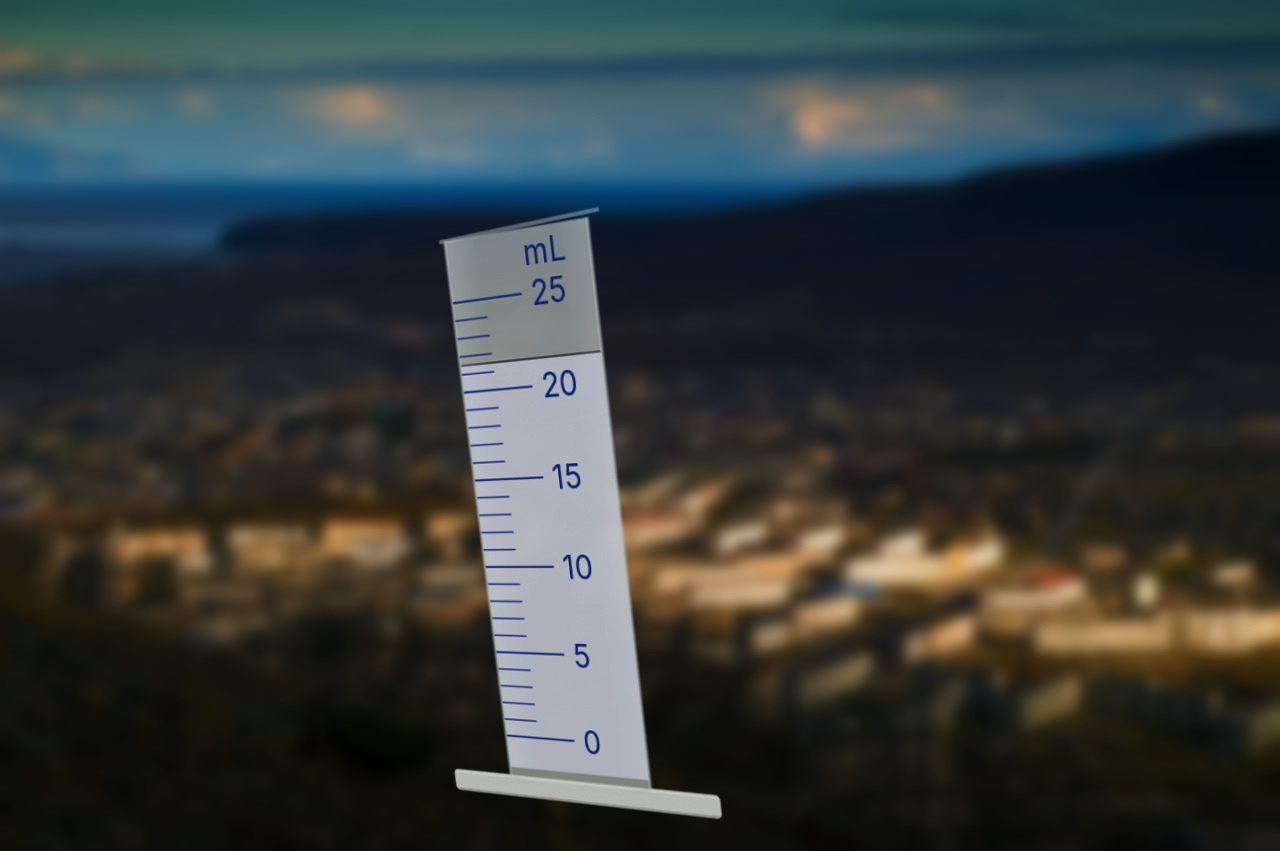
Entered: 21.5 mL
